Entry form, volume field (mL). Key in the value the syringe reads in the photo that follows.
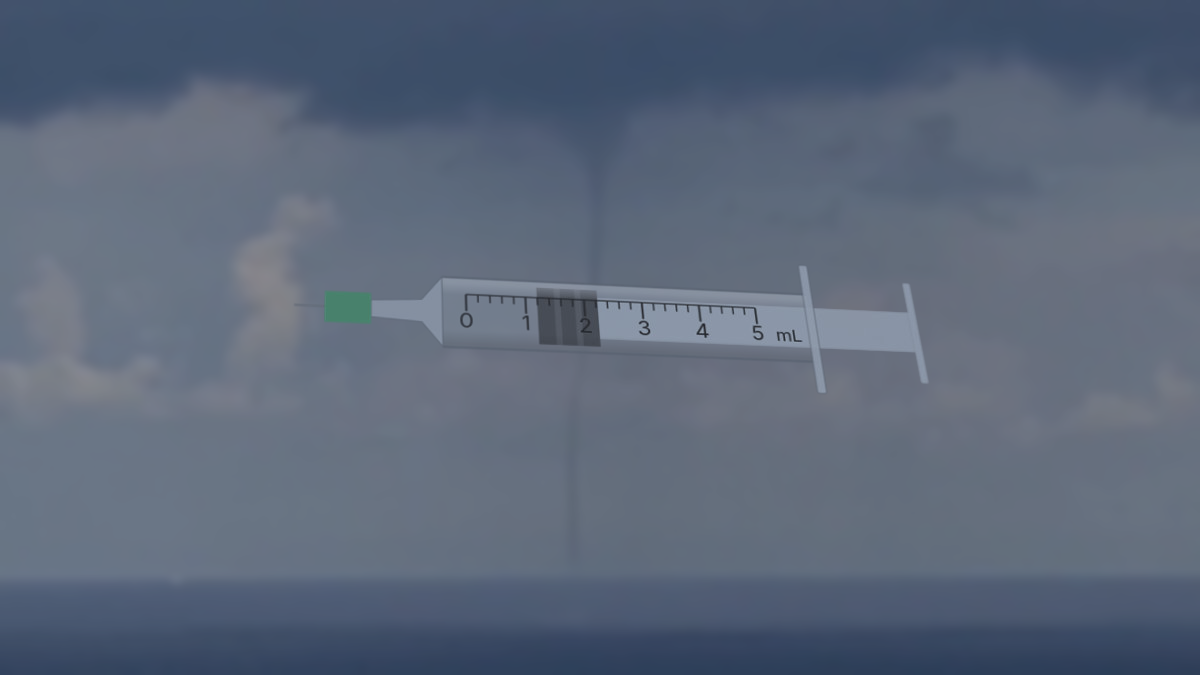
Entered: 1.2 mL
